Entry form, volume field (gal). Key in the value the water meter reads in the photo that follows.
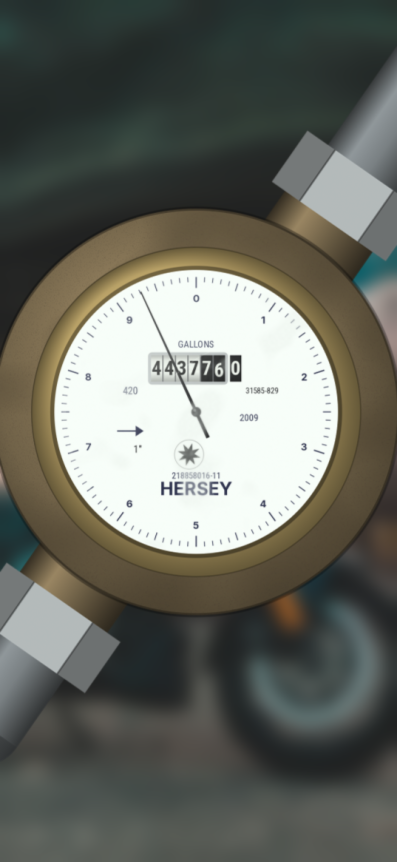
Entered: 4437759.3 gal
